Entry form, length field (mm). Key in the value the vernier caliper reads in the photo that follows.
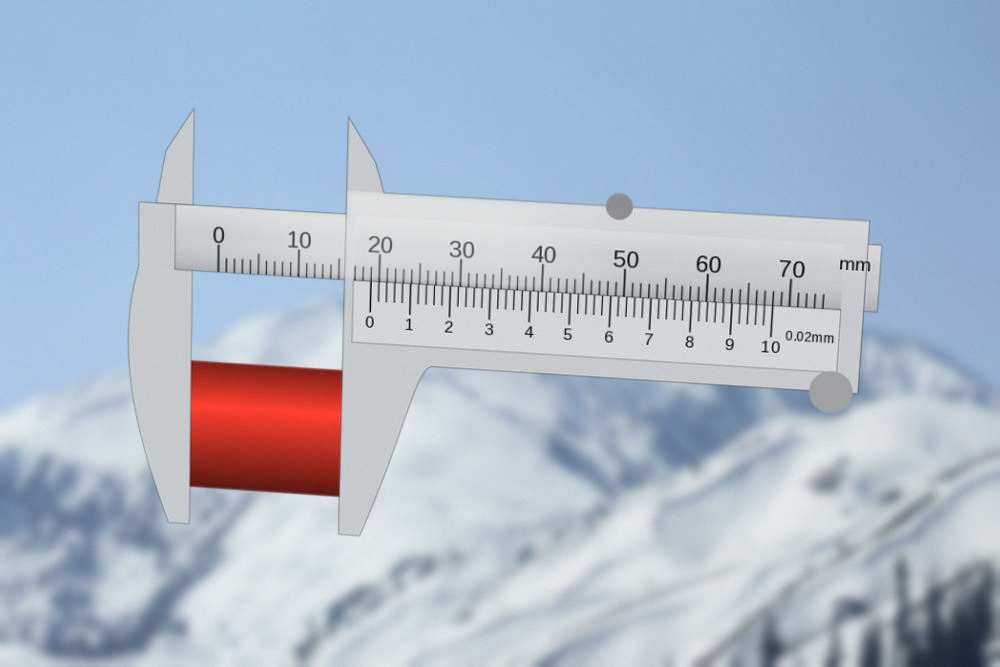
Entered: 19.0 mm
